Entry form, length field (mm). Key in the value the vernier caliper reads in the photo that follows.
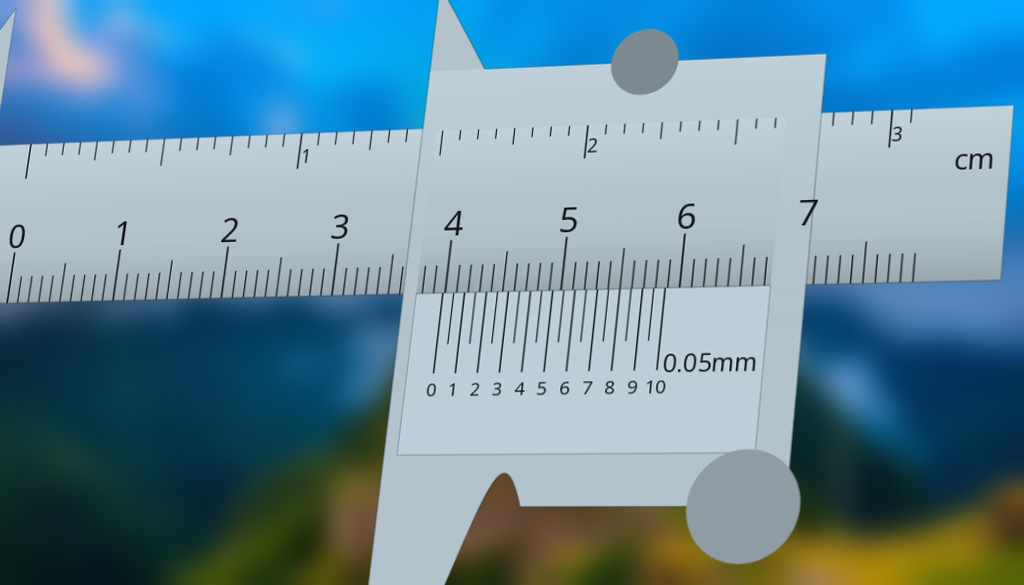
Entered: 39.8 mm
